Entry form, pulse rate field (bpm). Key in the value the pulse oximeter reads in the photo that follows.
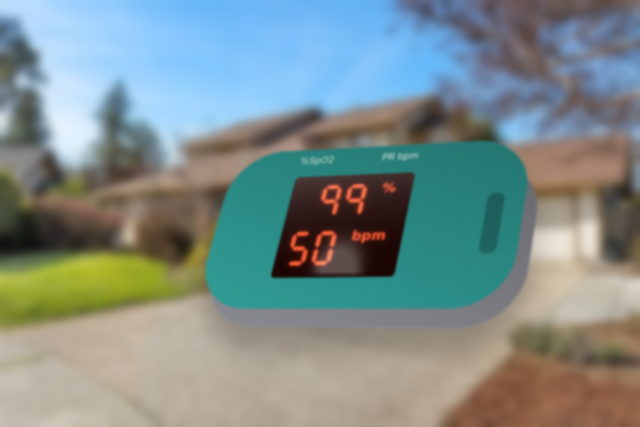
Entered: 50 bpm
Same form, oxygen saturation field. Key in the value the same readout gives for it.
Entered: 99 %
